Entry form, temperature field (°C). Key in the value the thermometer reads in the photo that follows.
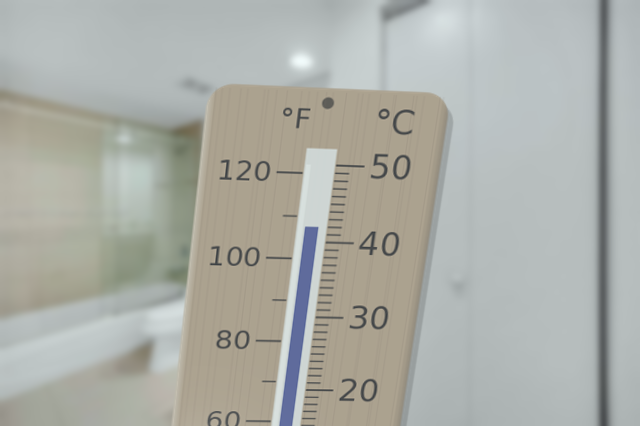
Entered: 42 °C
